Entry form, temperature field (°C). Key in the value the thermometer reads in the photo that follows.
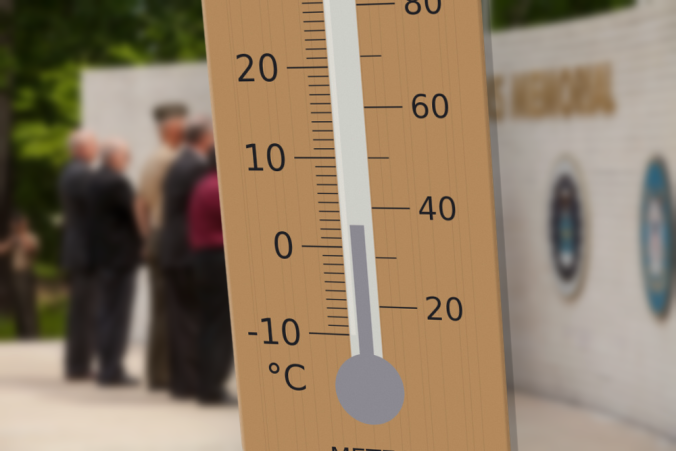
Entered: 2.5 °C
